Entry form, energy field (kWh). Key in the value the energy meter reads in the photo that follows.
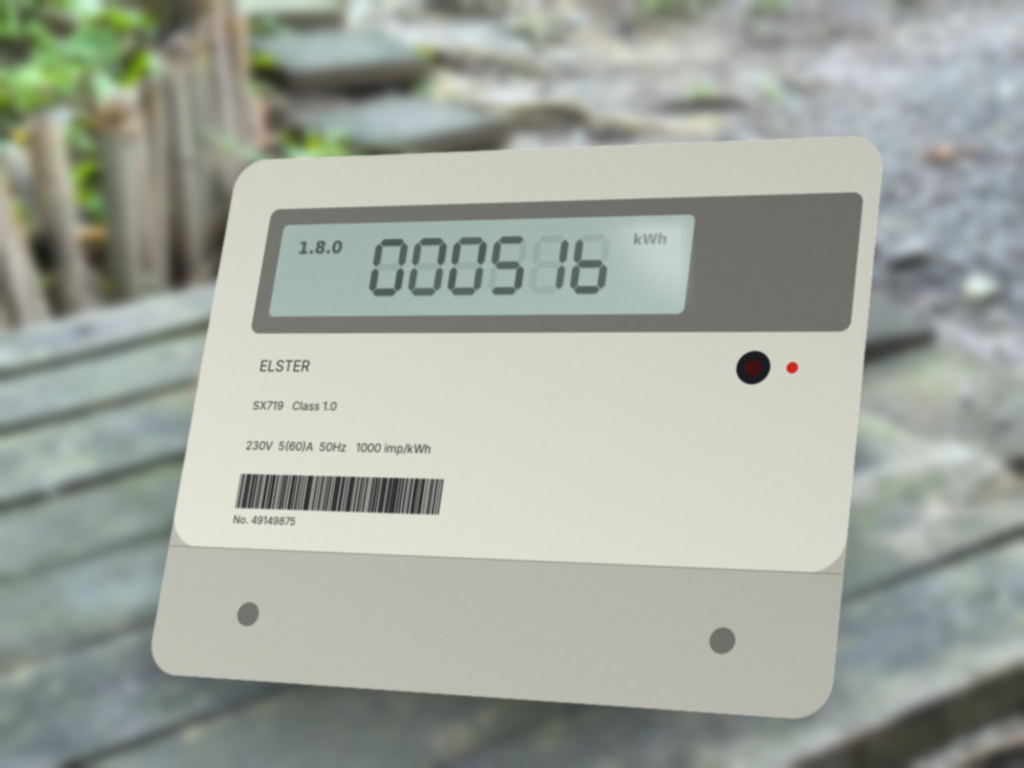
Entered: 516 kWh
